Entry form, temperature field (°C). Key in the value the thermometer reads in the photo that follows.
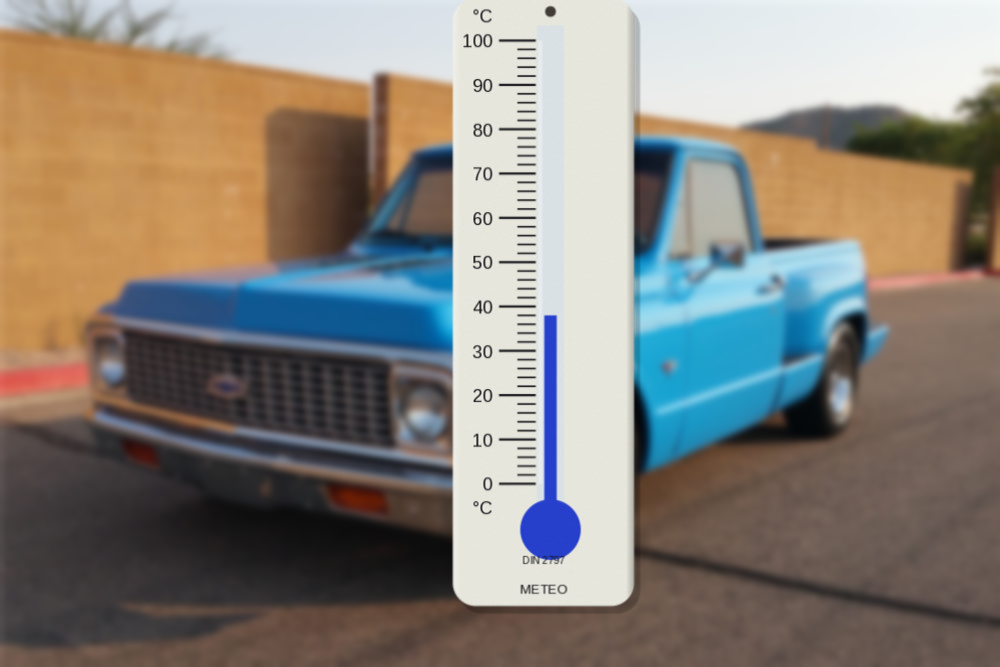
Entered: 38 °C
